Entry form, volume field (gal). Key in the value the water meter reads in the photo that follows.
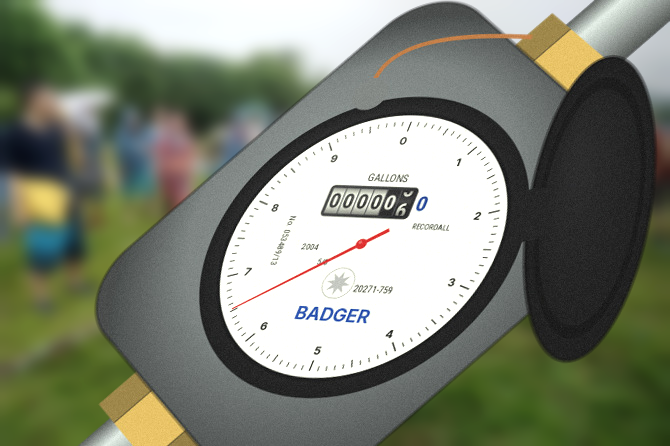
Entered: 56.5 gal
